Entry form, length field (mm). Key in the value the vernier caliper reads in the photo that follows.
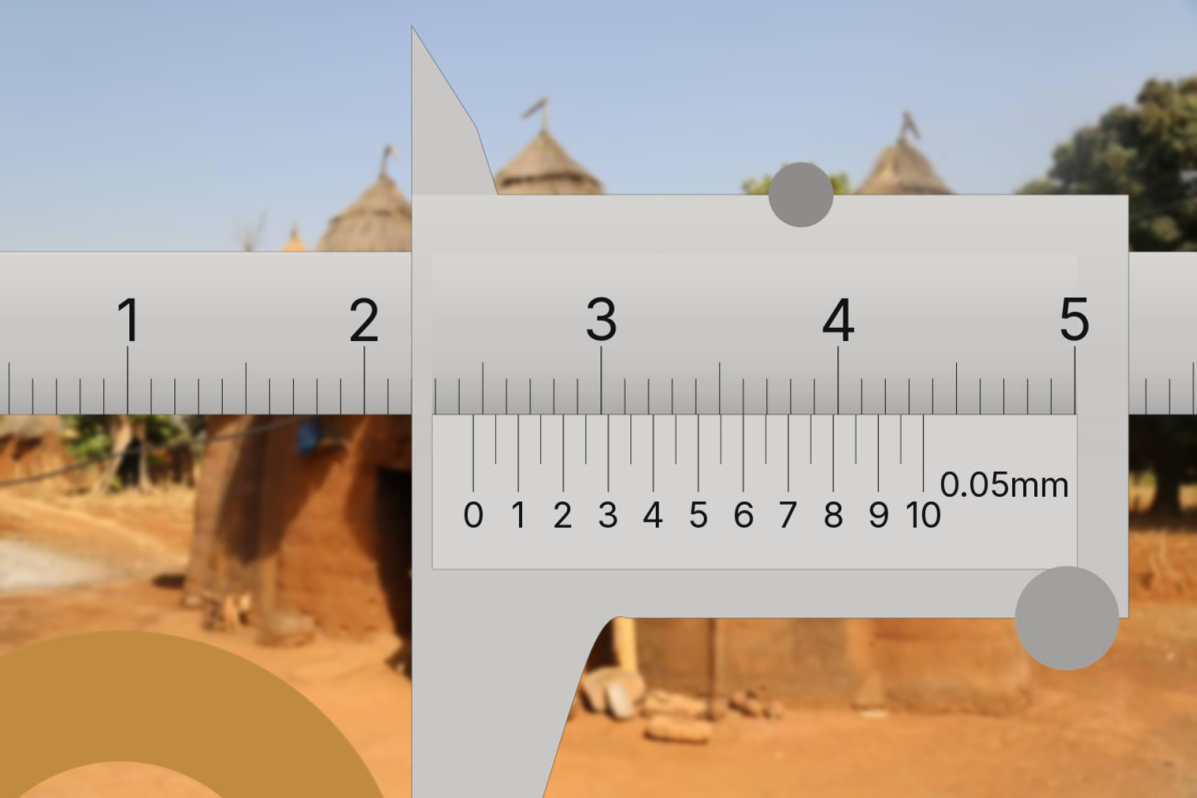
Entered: 24.60 mm
